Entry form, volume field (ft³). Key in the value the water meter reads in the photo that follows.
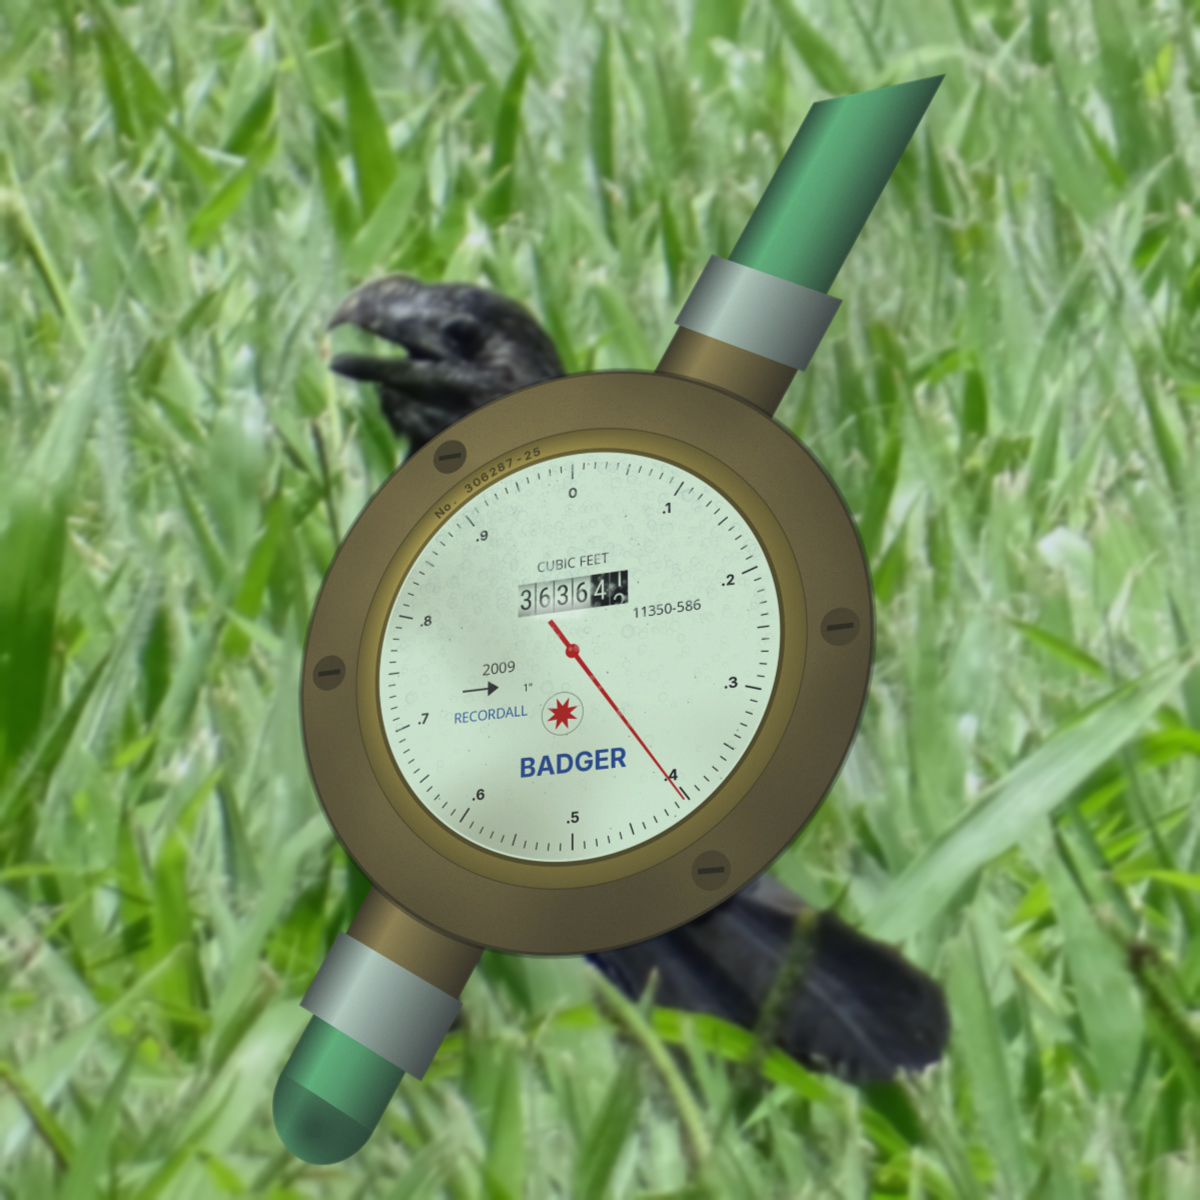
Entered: 363641.40 ft³
